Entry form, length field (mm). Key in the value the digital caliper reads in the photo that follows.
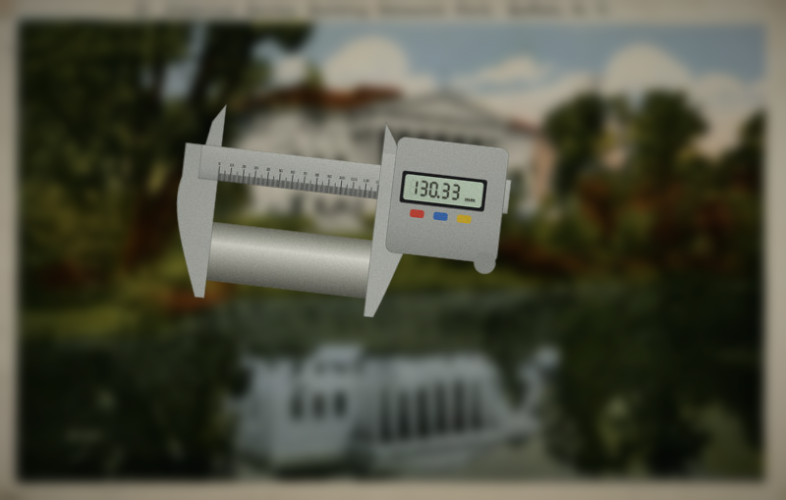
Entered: 130.33 mm
